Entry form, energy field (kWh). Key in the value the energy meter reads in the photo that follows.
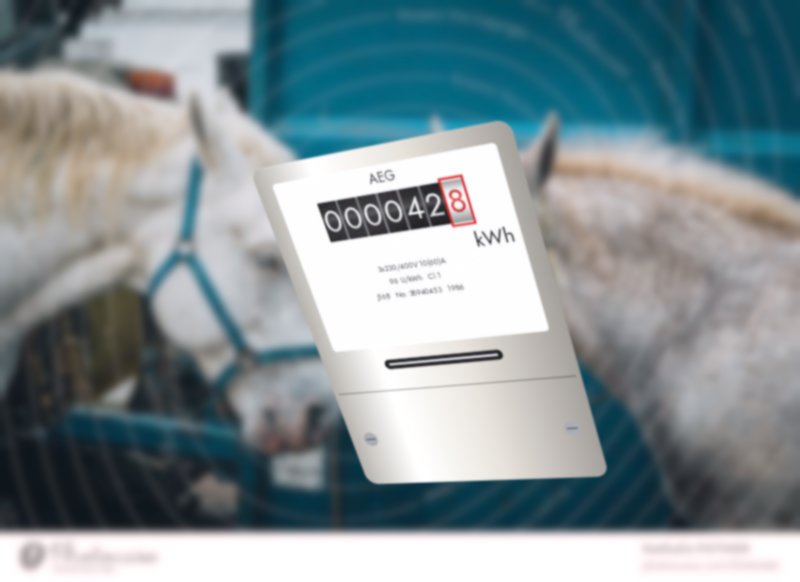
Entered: 42.8 kWh
